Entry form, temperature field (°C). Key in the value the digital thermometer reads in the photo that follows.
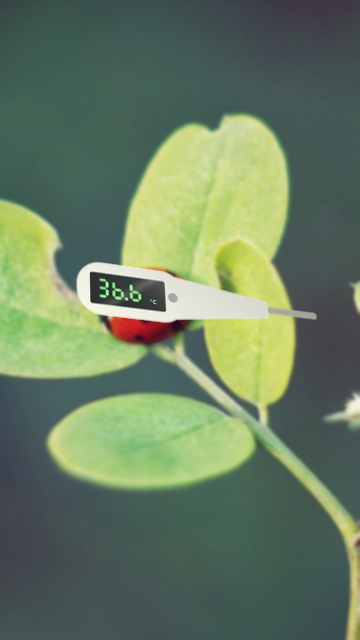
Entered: 36.6 °C
